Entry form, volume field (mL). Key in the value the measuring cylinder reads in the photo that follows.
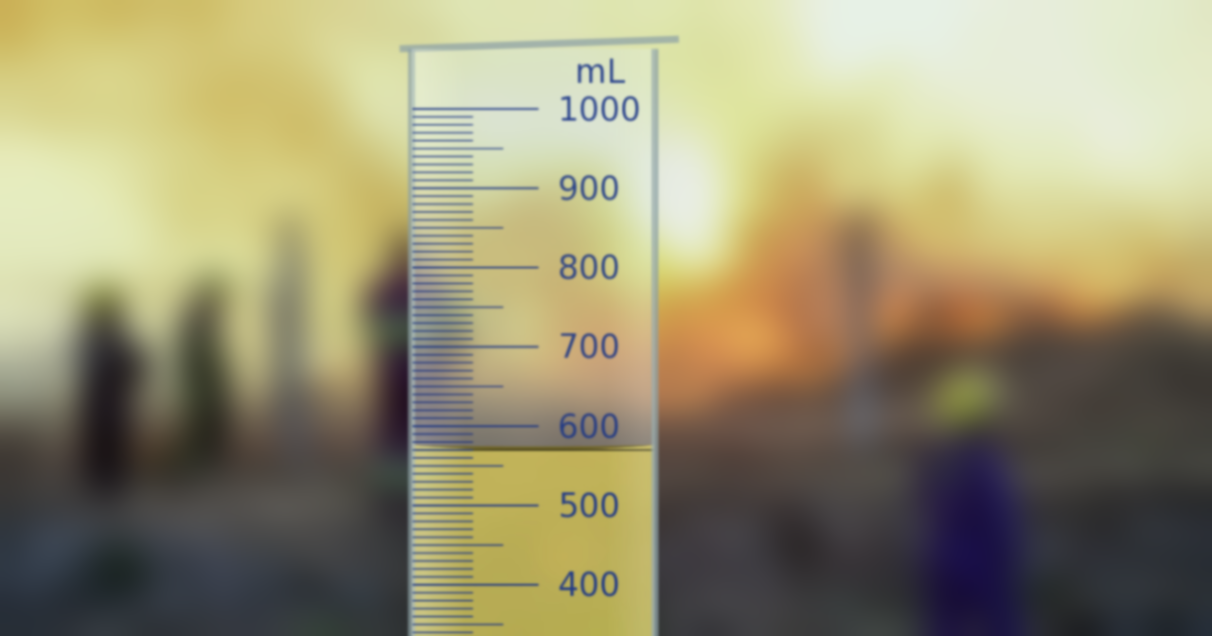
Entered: 570 mL
